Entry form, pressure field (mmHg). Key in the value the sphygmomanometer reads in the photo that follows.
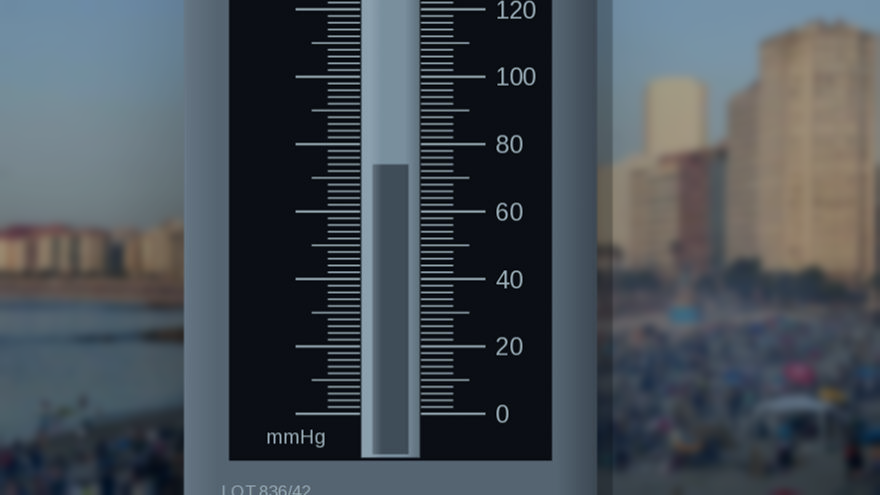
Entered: 74 mmHg
